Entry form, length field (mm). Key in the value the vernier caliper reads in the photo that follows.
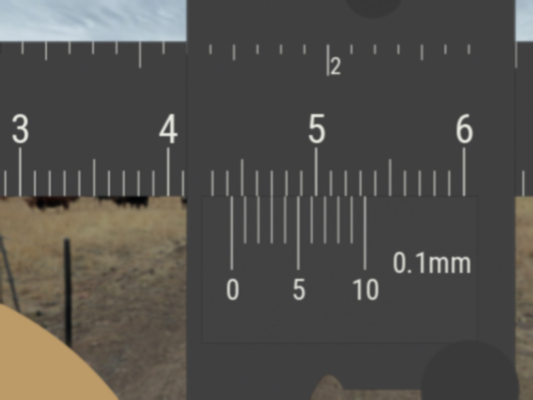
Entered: 44.3 mm
